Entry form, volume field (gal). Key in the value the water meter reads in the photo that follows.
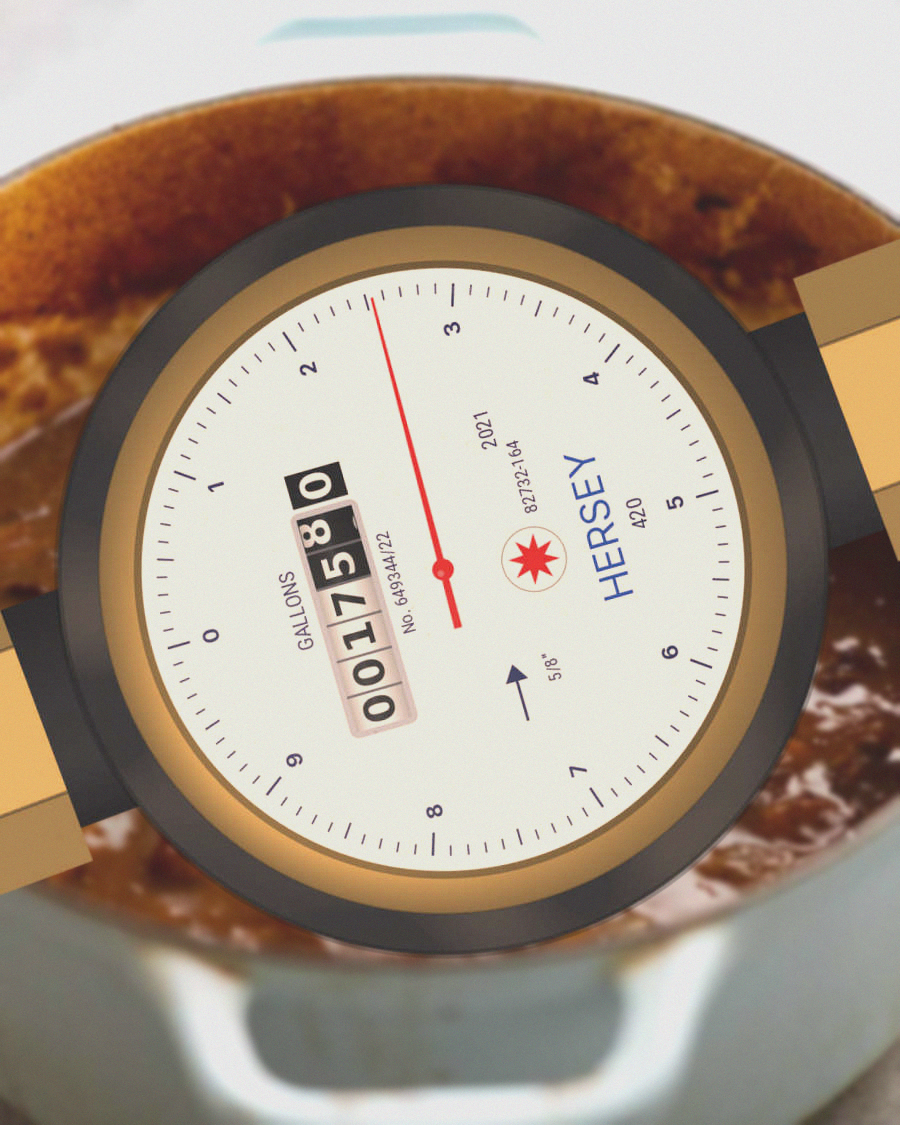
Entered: 17582.5 gal
